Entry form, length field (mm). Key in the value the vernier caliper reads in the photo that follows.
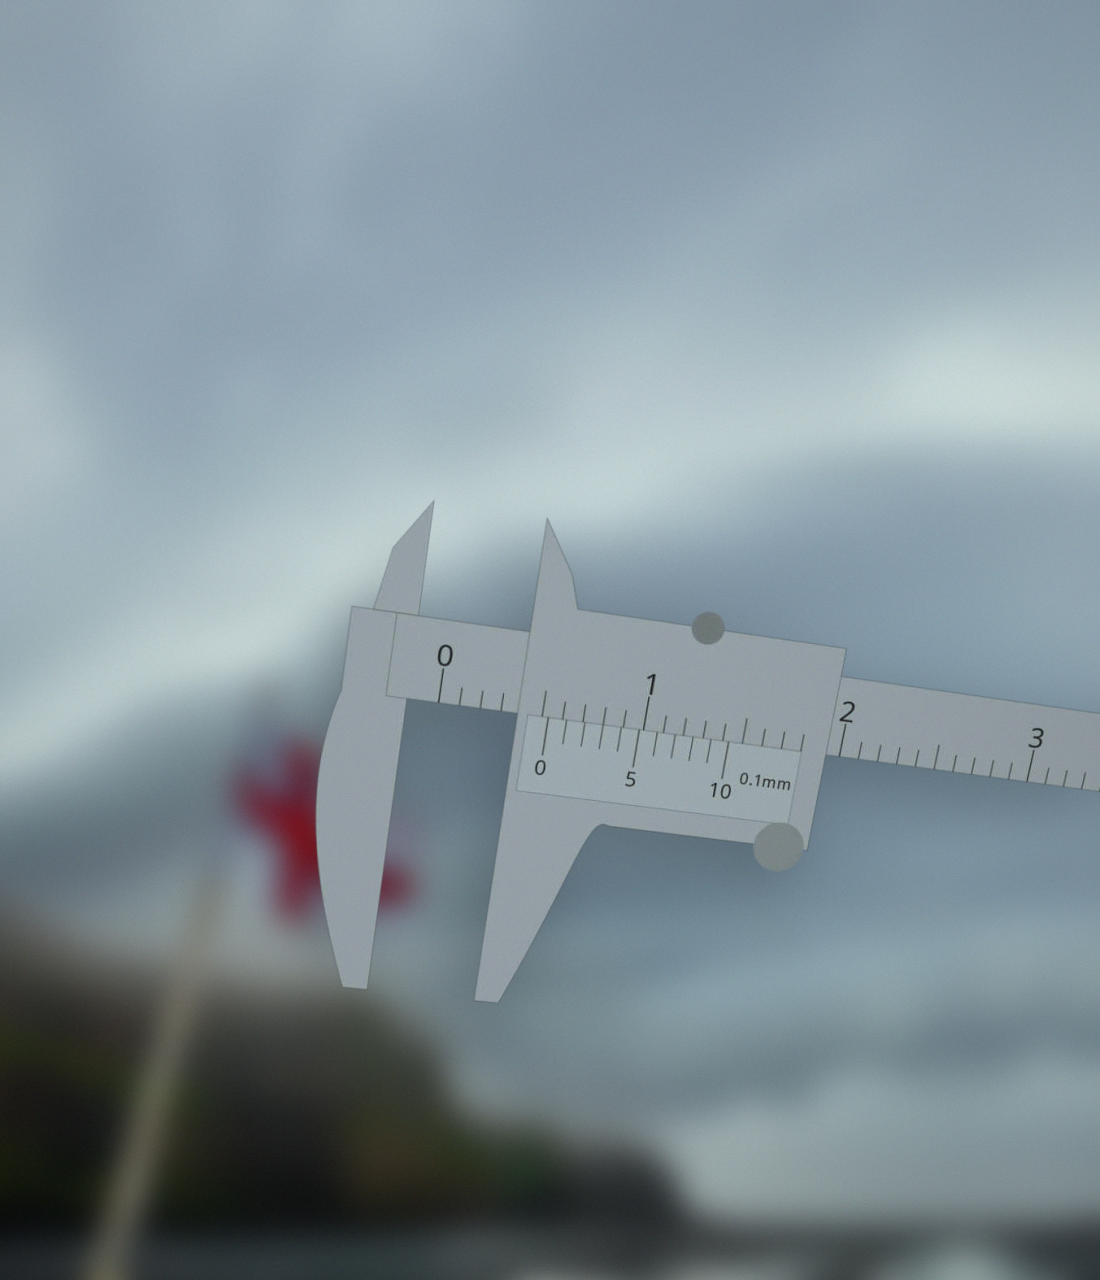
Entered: 5.3 mm
